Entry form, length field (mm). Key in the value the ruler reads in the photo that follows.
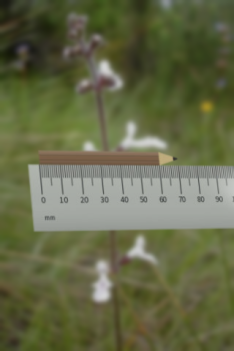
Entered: 70 mm
